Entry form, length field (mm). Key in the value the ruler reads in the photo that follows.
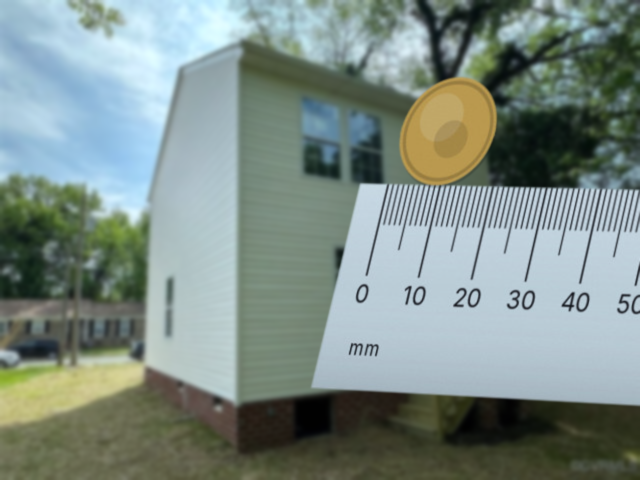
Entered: 18 mm
